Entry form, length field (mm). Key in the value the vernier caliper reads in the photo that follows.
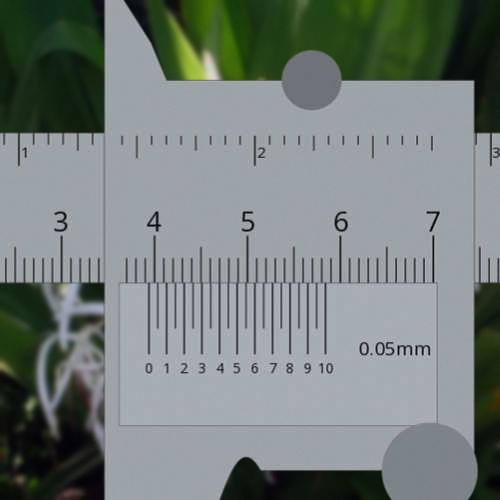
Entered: 39.4 mm
